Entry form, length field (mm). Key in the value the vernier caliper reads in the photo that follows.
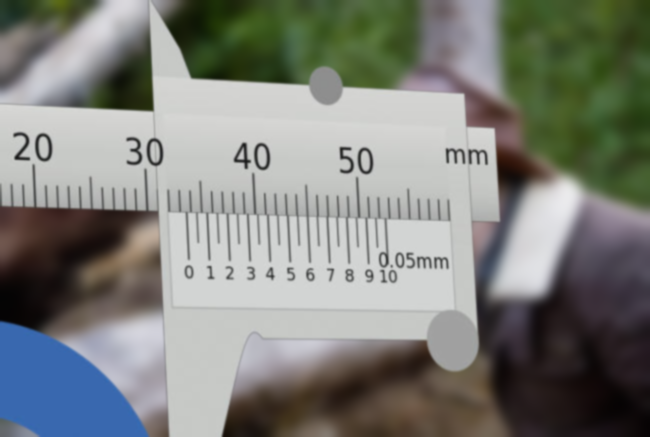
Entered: 33.6 mm
